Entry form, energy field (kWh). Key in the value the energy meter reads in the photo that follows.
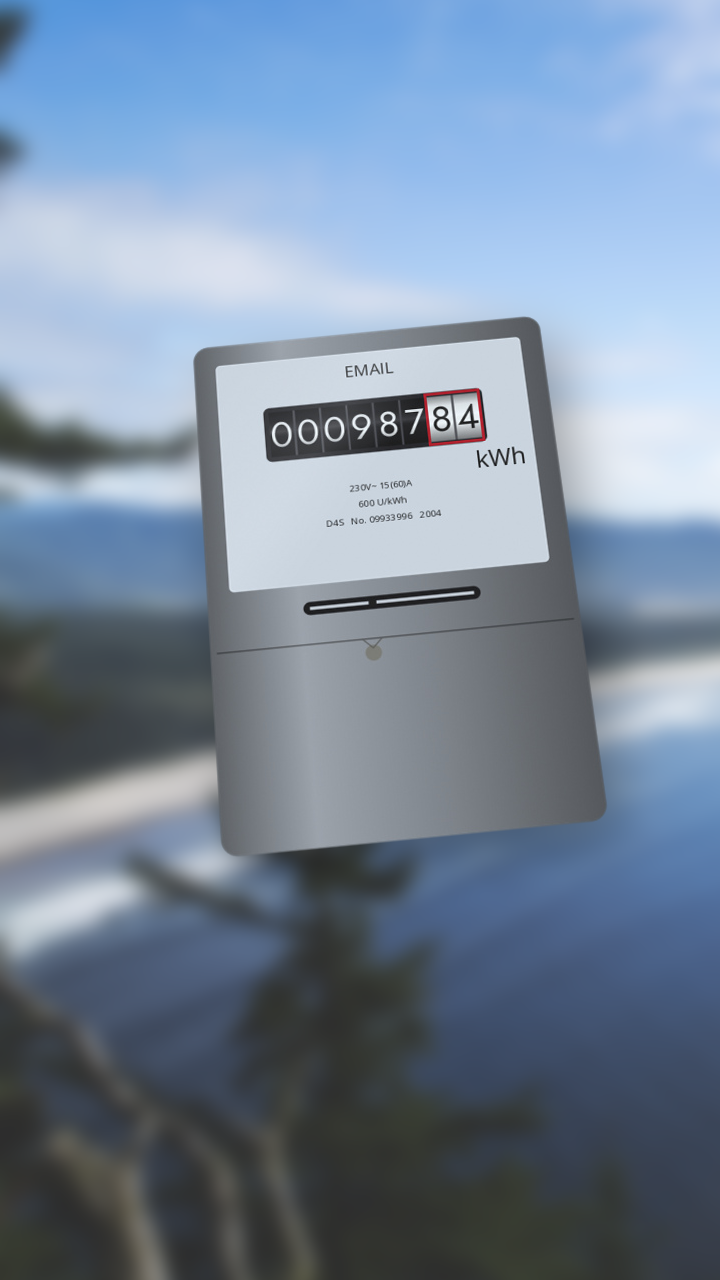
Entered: 987.84 kWh
